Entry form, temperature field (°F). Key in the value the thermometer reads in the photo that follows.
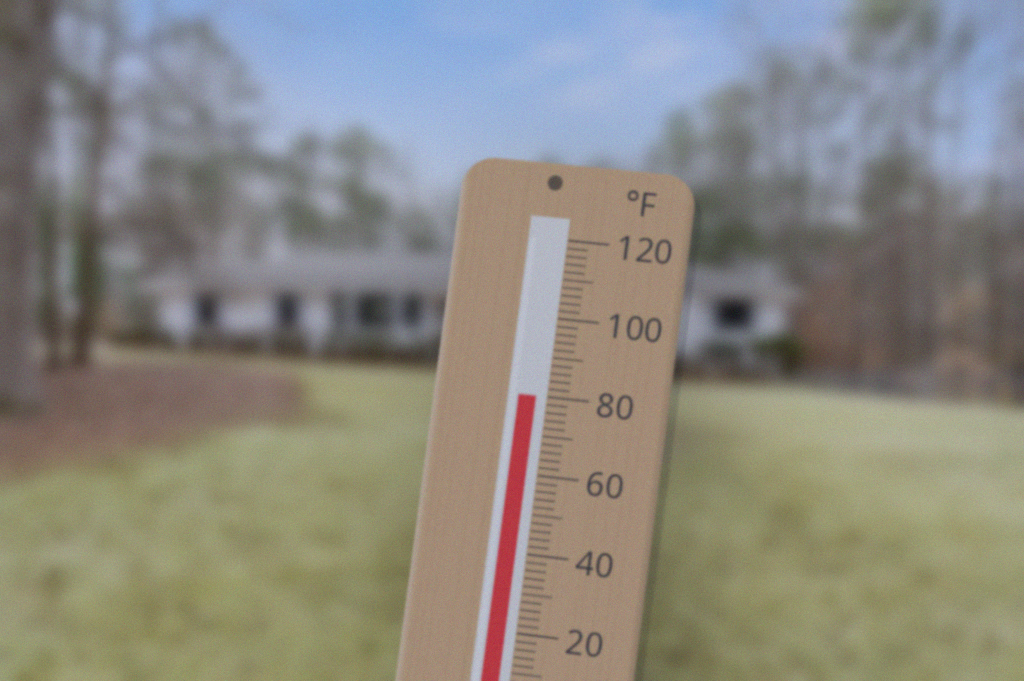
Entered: 80 °F
